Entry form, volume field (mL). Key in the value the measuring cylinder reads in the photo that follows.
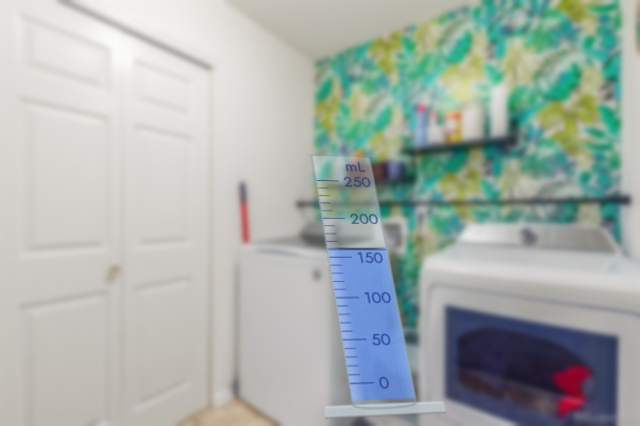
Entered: 160 mL
